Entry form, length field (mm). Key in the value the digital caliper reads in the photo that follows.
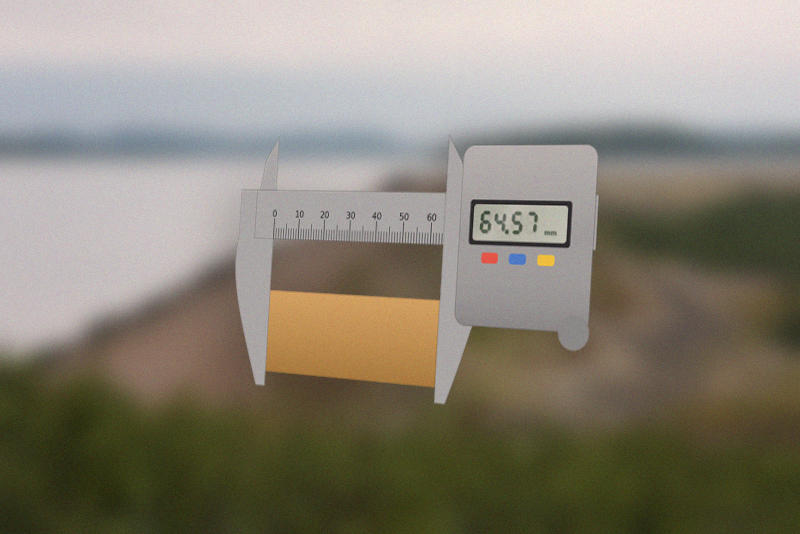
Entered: 64.57 mm
